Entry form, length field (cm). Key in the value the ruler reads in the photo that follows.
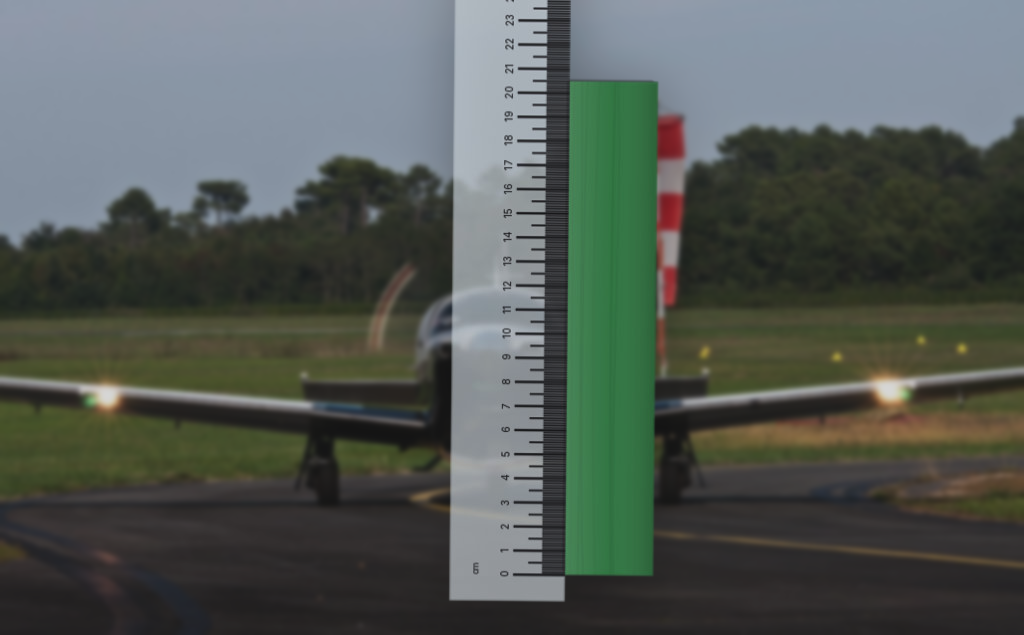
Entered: 20.5 cm
